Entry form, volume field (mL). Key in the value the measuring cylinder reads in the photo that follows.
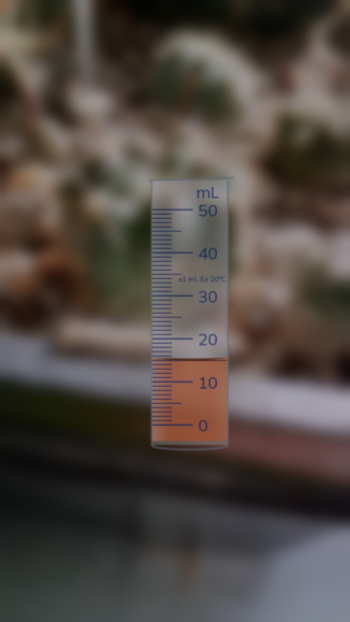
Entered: 15 mL
